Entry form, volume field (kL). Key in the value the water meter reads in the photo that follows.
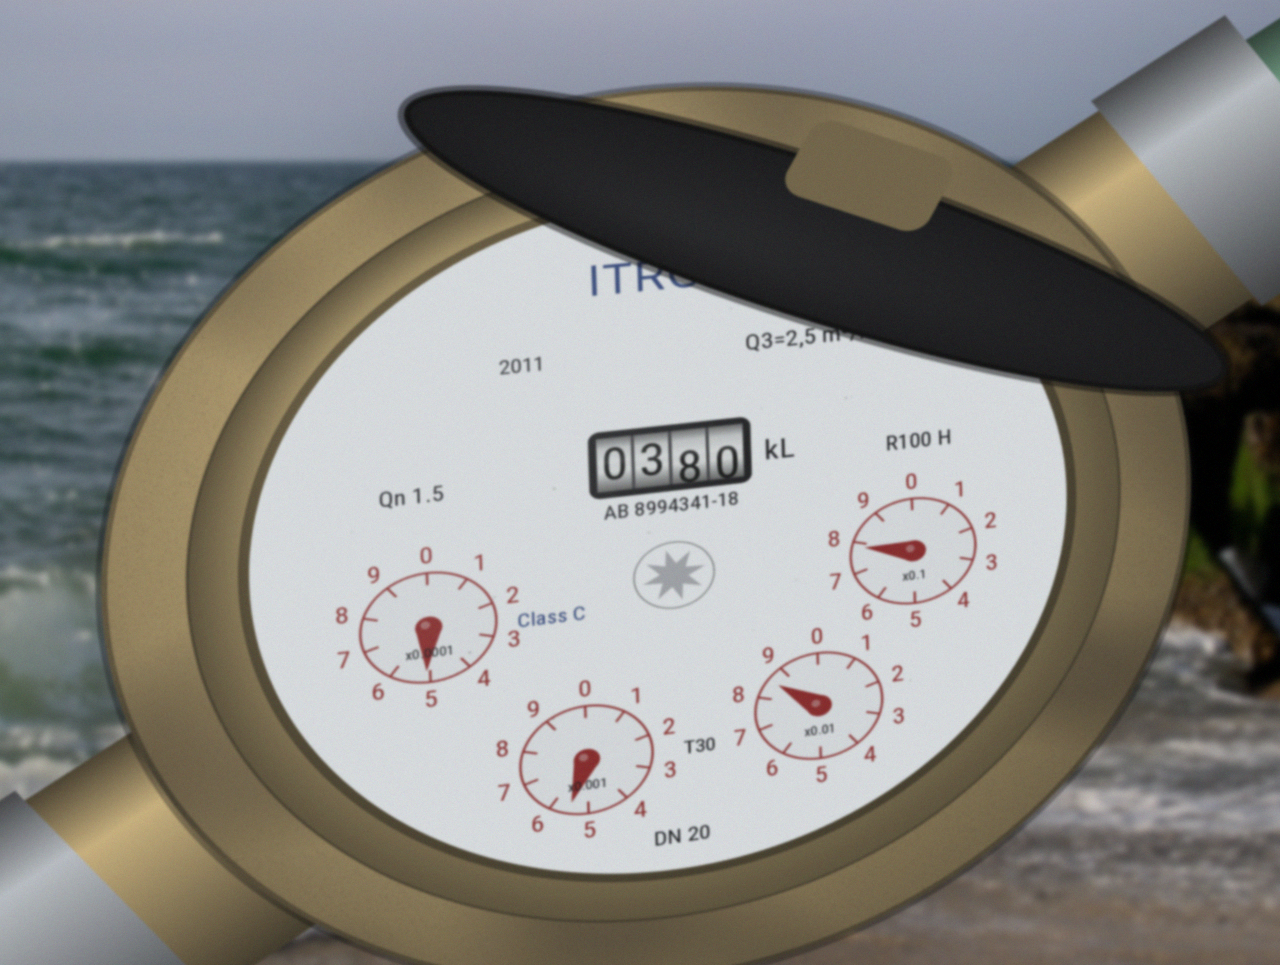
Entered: 379.7855 kL
